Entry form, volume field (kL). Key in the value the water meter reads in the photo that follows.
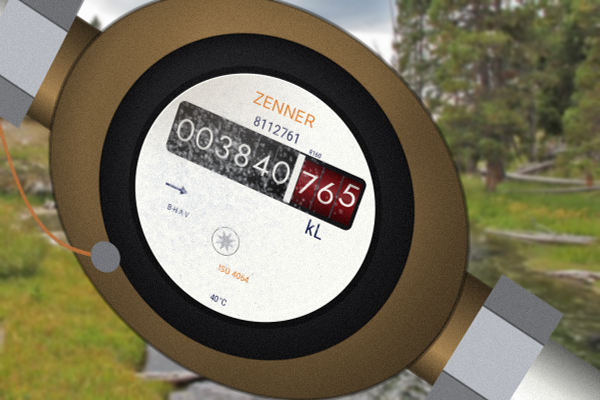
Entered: 3840.765 kL
